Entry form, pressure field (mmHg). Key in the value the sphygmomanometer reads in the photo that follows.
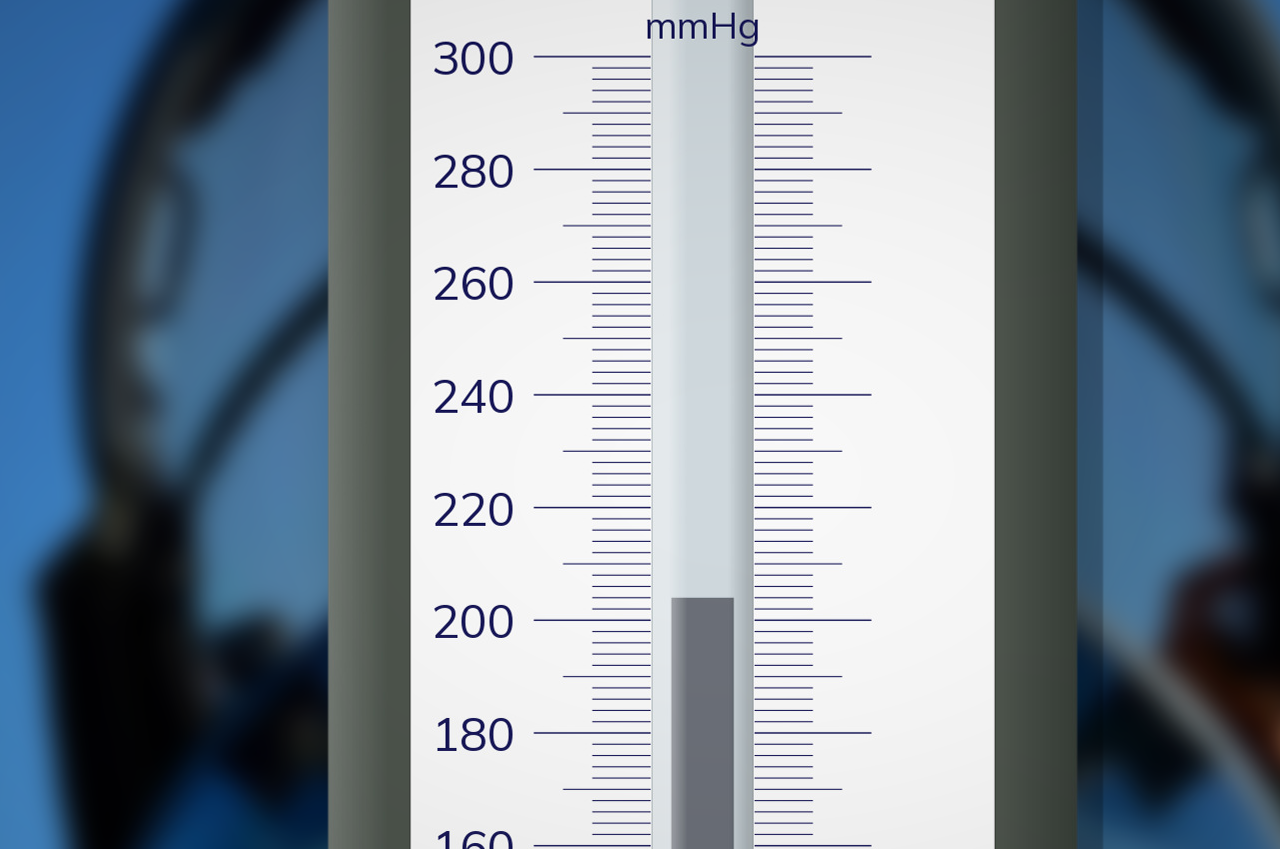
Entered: 204 mmHg
